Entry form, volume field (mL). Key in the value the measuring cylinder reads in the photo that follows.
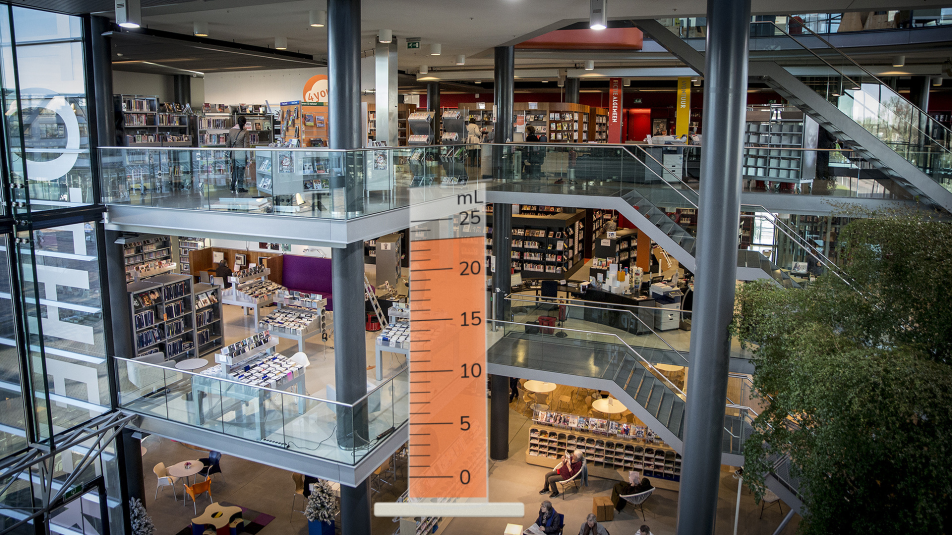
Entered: 23 mL
